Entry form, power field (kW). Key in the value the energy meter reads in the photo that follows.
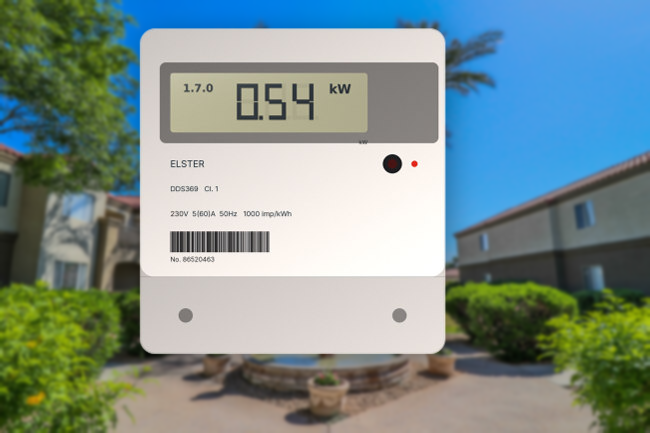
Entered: 0.54 kW
